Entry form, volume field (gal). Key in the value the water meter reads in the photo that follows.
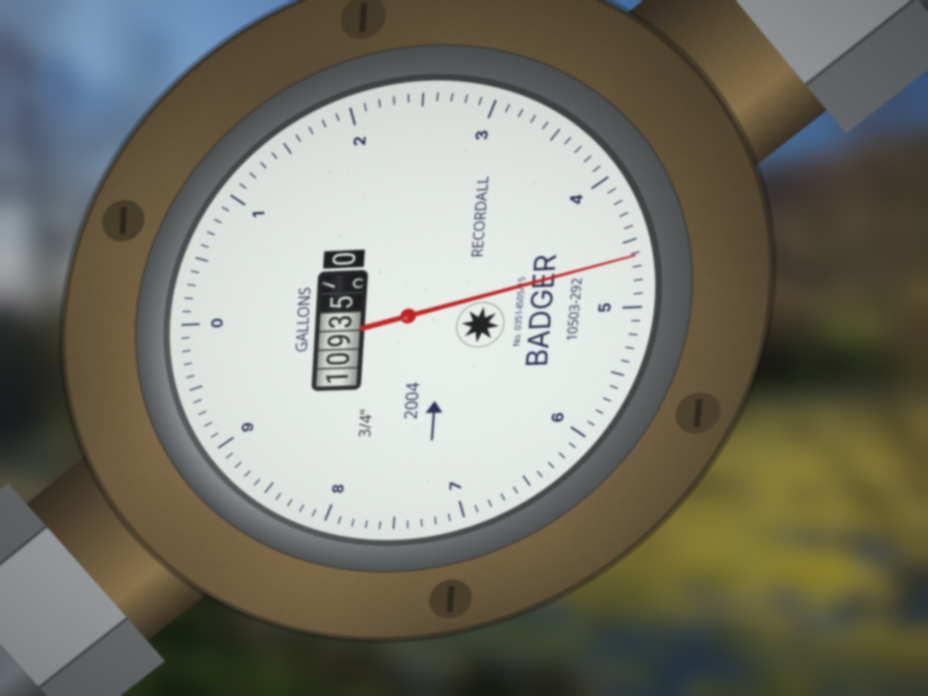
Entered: 1093574.6 gal
